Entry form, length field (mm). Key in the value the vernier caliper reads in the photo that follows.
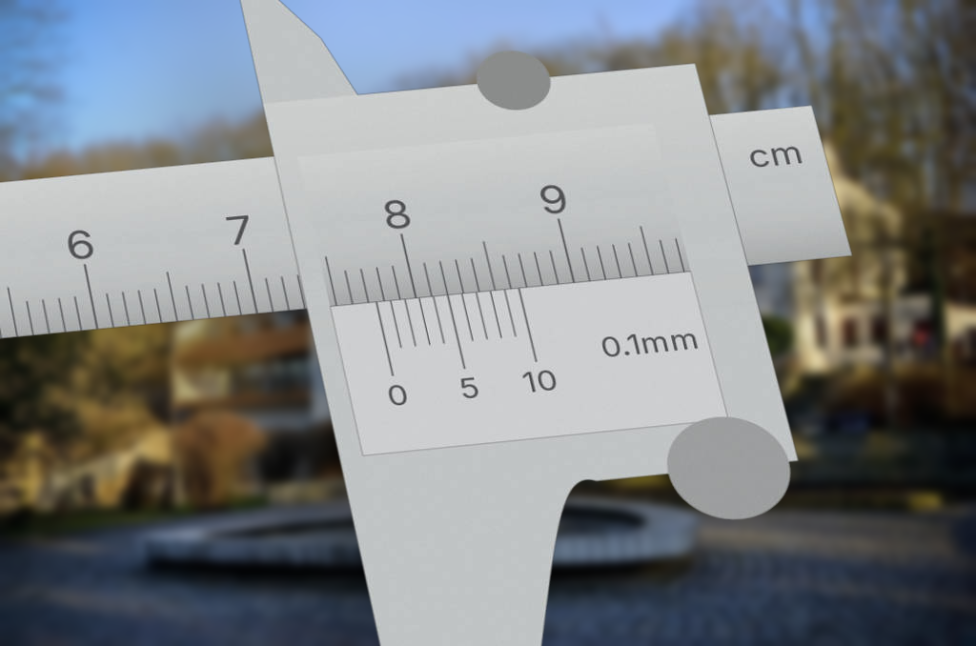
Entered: 77.5 mm
